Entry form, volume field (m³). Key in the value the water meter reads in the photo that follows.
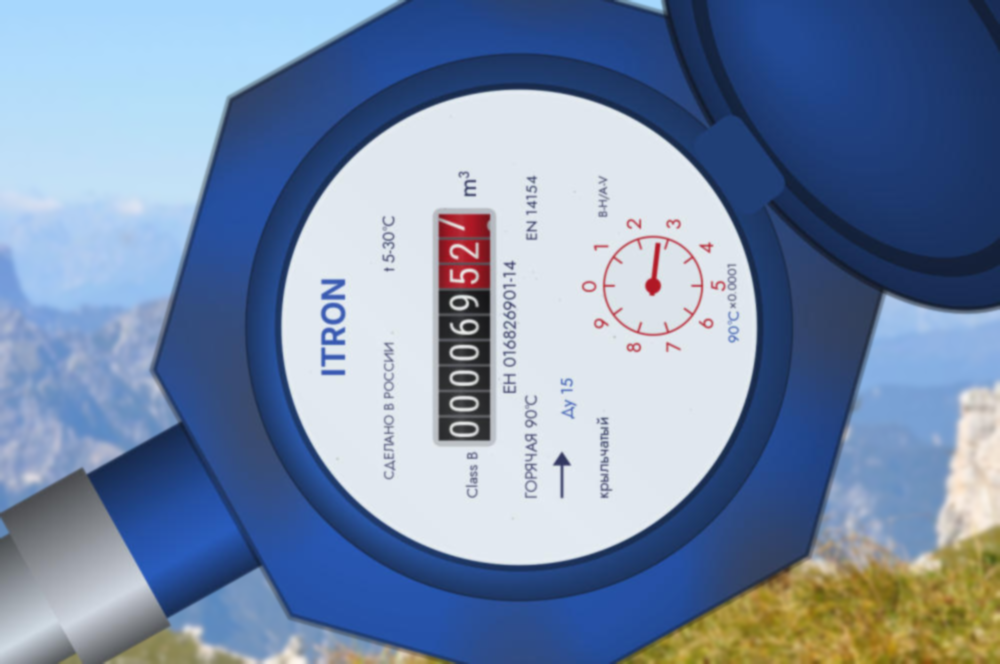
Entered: 69.5272 m³
